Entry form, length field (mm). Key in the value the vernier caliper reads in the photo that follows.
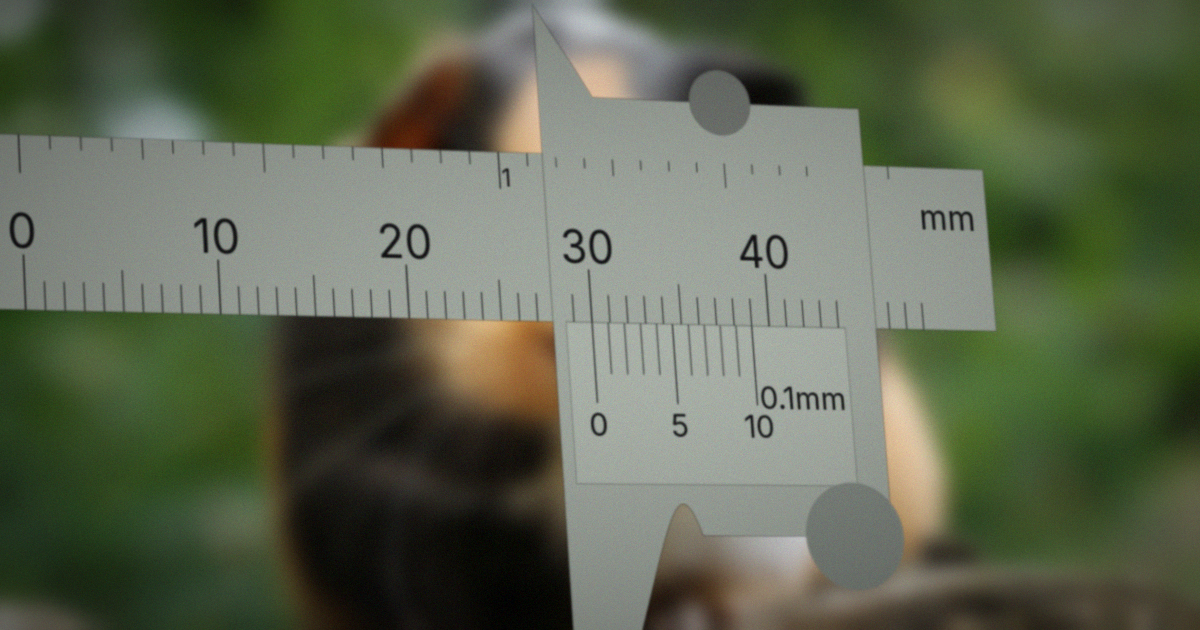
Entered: 30.0 mm
